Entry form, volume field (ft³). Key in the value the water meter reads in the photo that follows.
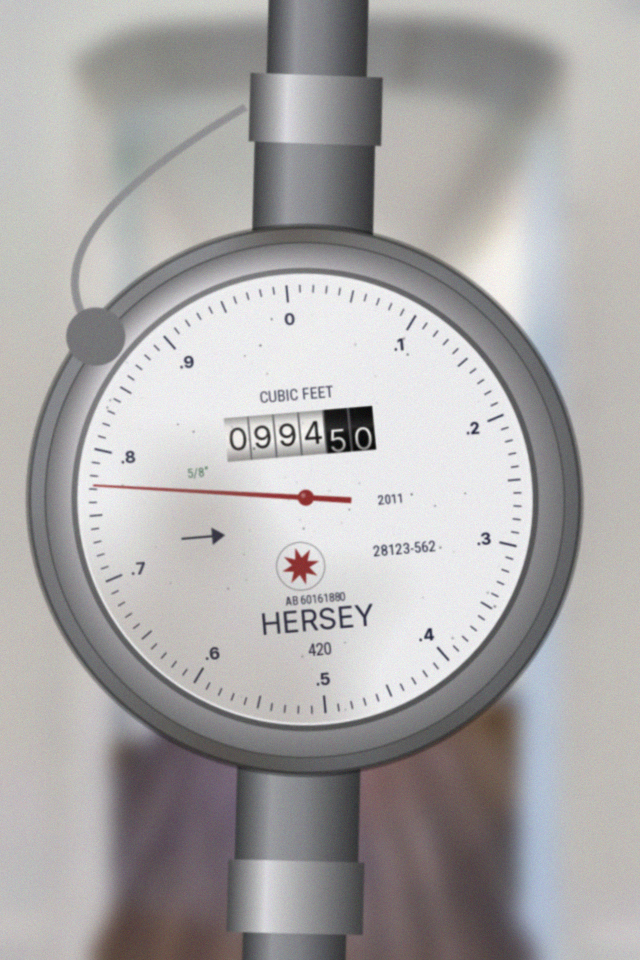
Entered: 99449.77 ft³
